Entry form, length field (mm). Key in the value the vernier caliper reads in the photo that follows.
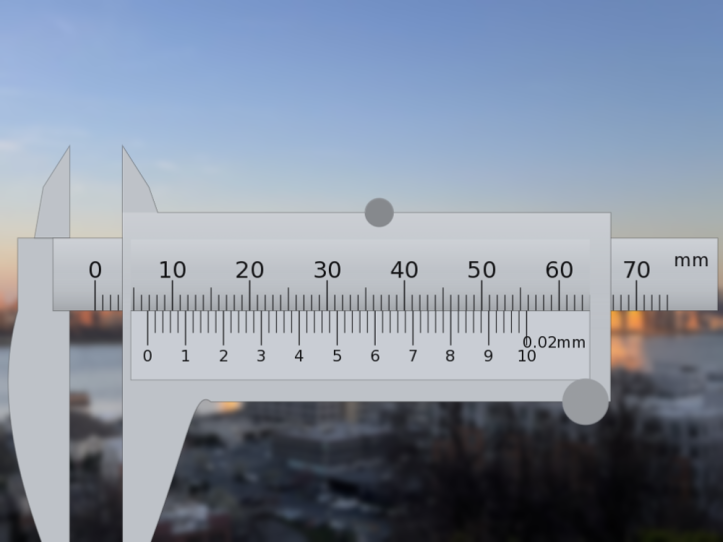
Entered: 6.8 mm
